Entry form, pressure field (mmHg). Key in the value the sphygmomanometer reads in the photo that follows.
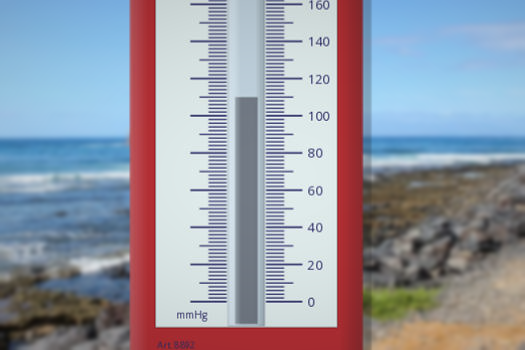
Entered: 110 mmHg
